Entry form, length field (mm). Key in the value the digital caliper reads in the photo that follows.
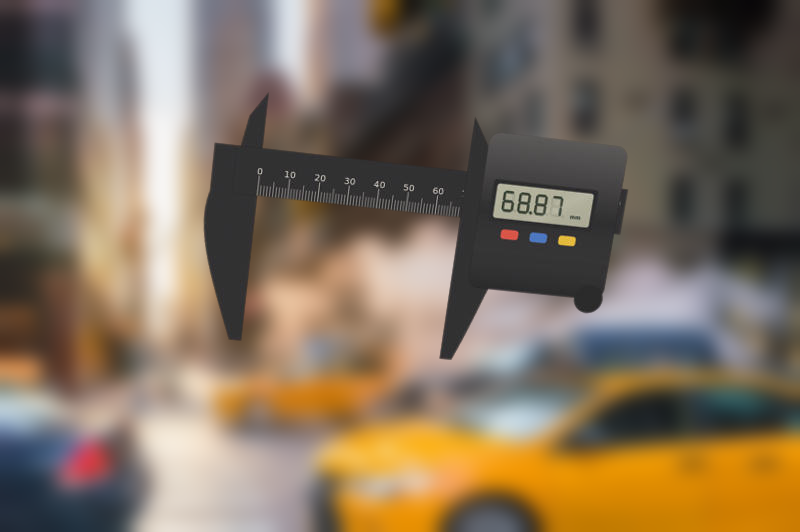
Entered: 68.87 mm
